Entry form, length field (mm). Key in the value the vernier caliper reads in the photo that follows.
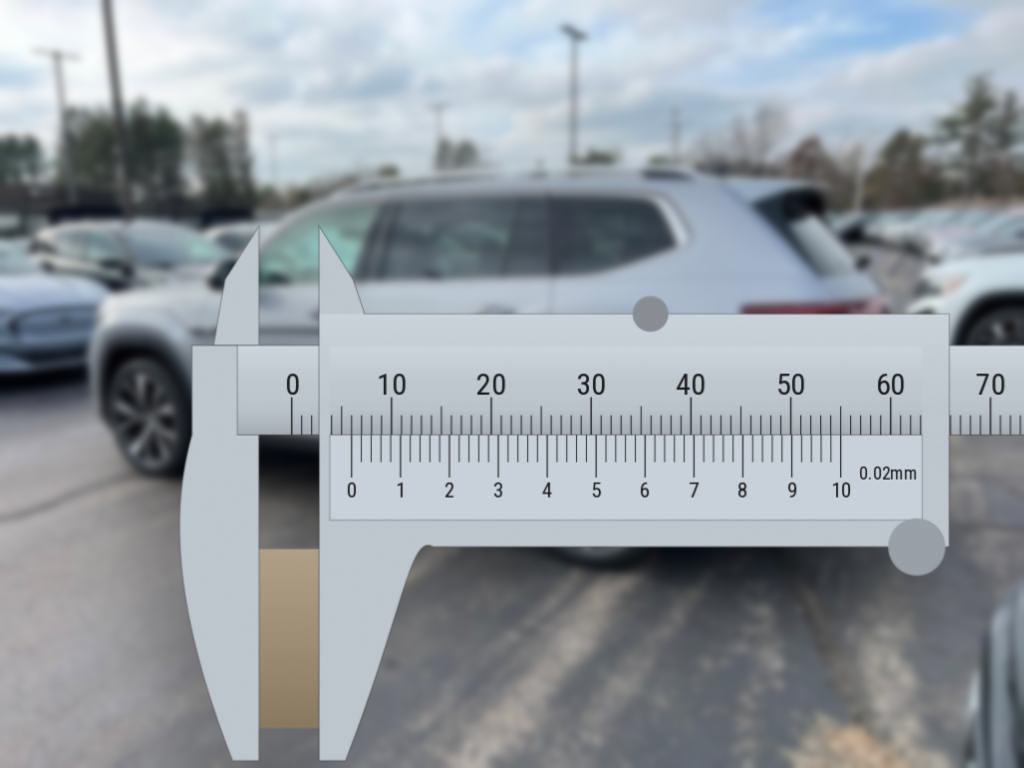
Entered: 6.0 mm
